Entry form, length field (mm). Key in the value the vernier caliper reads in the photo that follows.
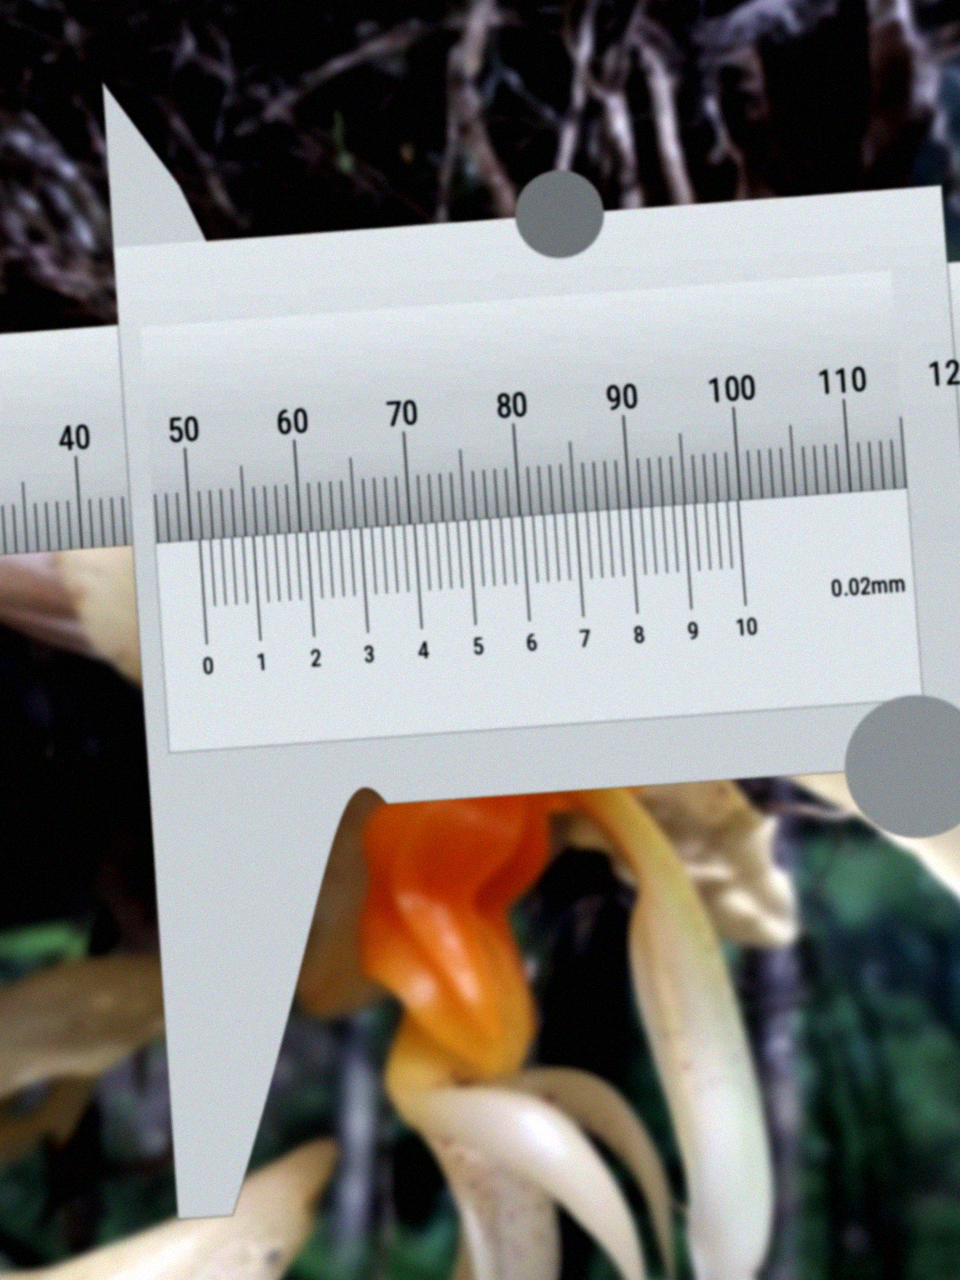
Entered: 50.8 mm
